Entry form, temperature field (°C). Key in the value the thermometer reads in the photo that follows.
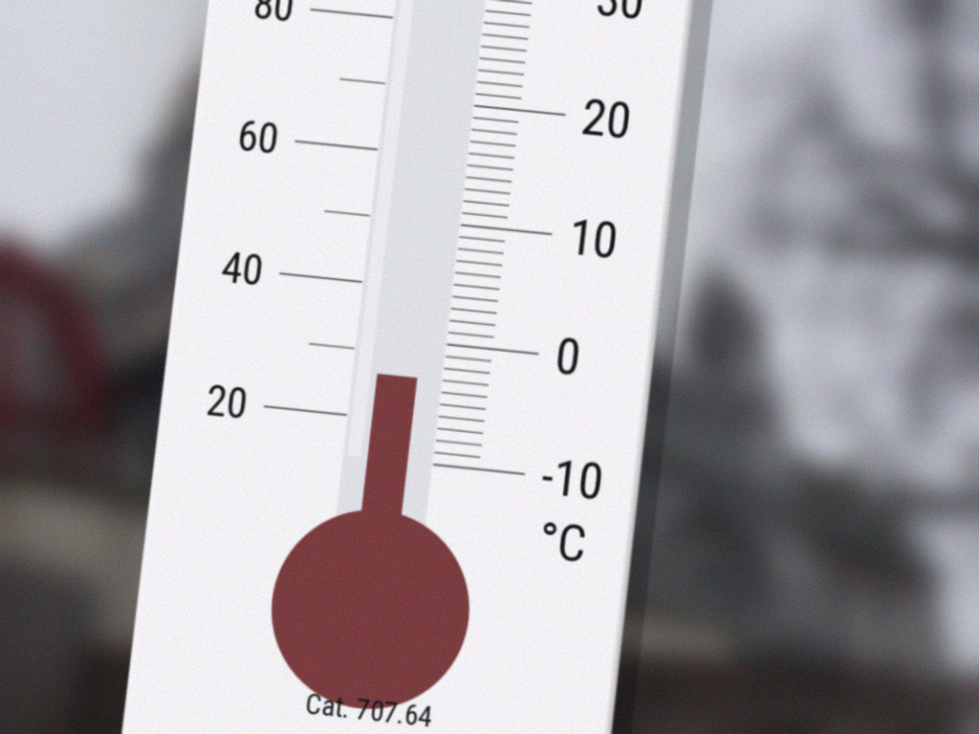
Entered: -3 °C
